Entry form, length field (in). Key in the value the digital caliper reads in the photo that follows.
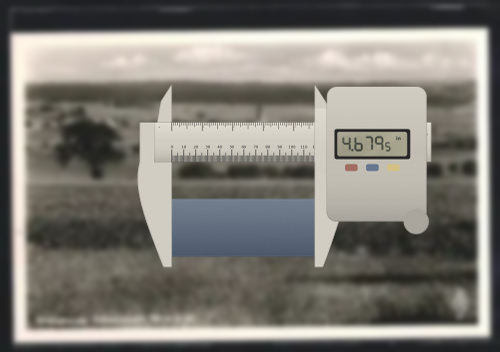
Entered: 4.6795 in
